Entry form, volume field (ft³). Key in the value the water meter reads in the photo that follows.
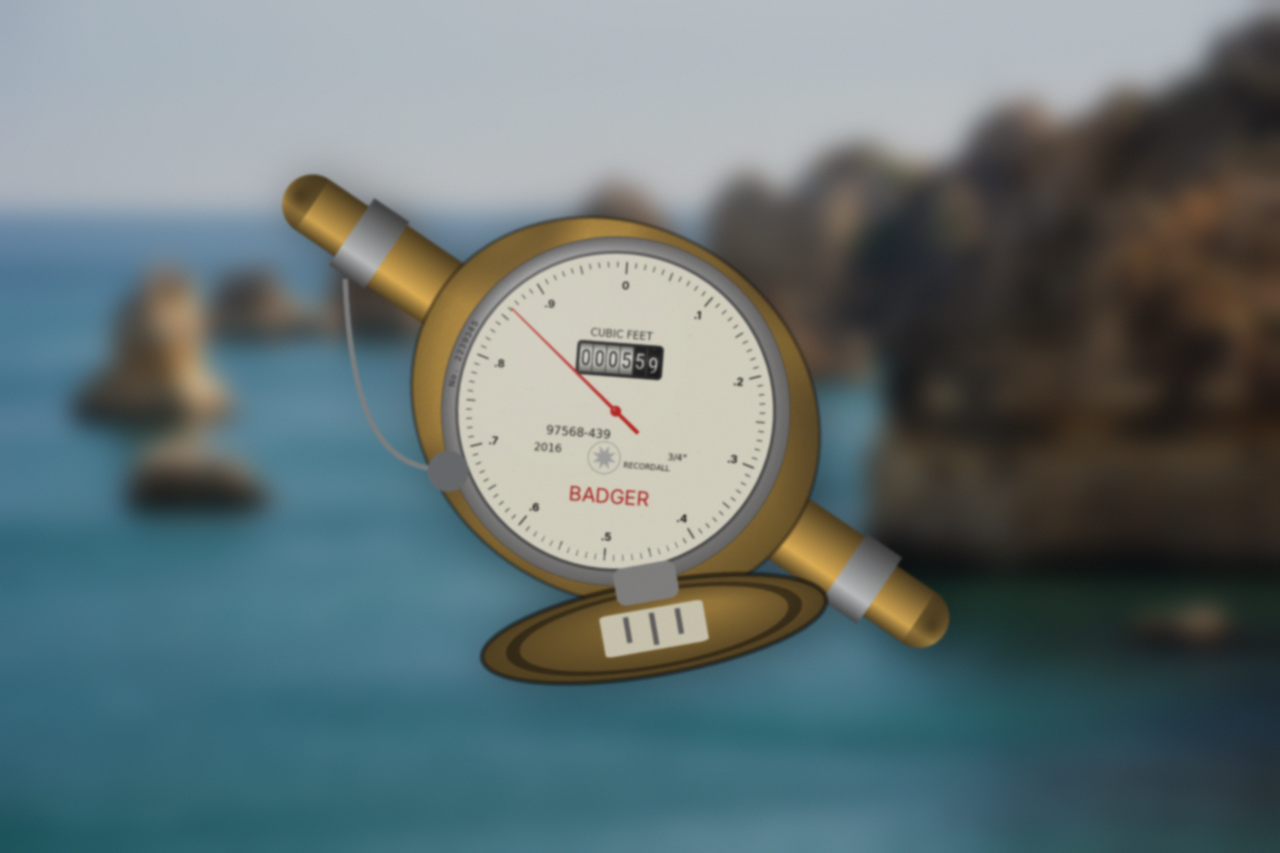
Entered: 558.86 ft³
